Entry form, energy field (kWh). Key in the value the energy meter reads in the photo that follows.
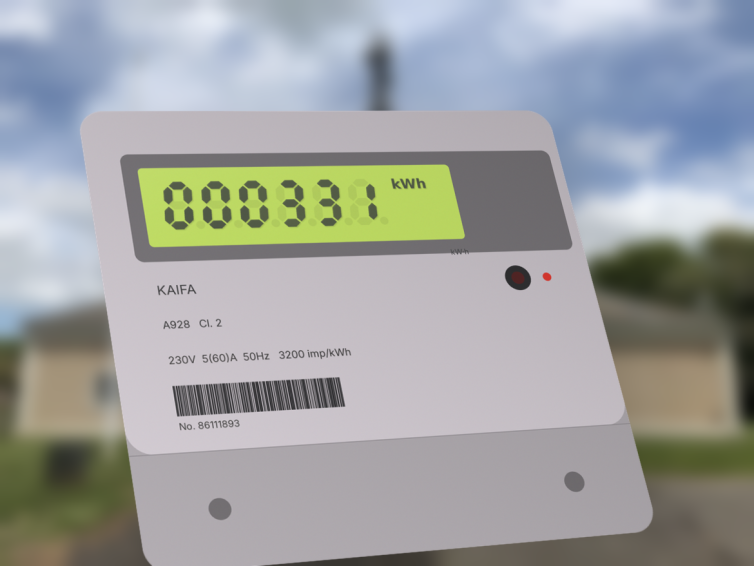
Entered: 331 kWh
